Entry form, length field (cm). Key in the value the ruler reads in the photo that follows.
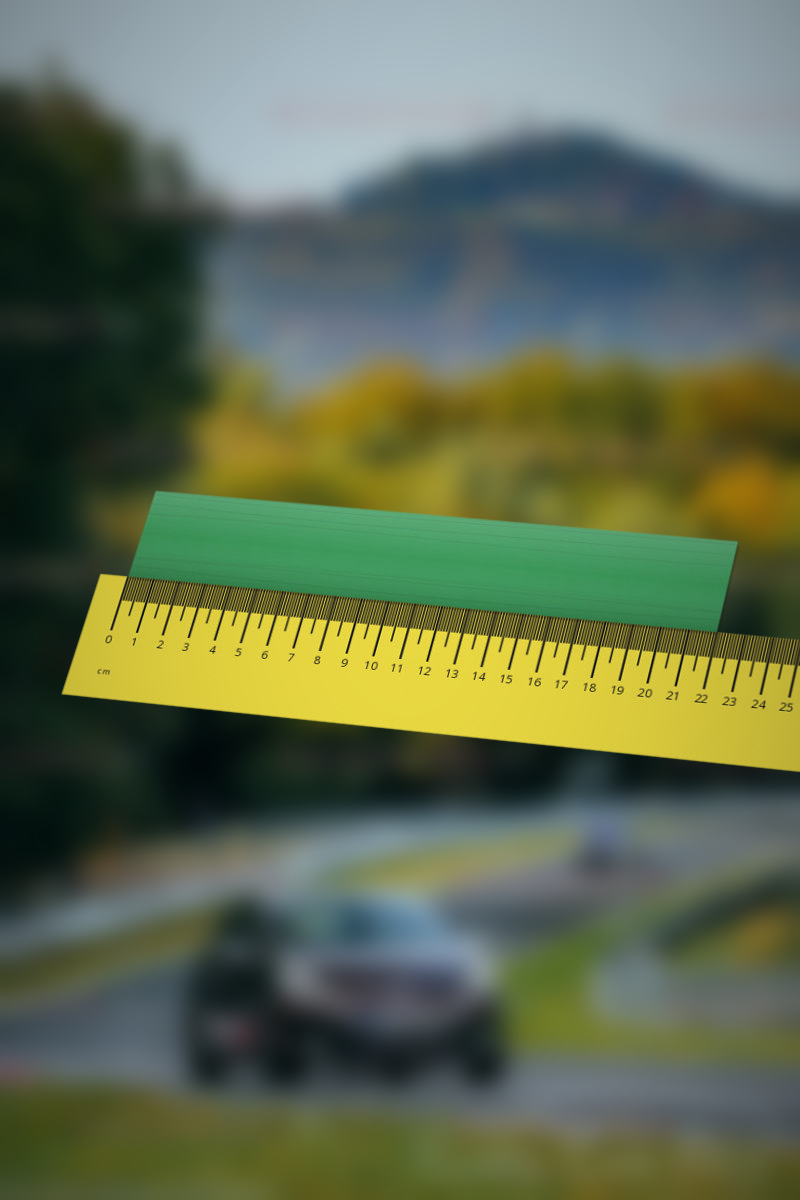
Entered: 22 cm
